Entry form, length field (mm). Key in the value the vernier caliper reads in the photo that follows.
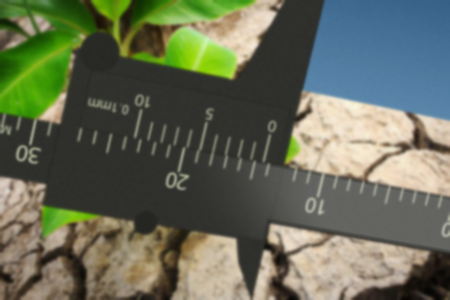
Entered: 14.4 mm
